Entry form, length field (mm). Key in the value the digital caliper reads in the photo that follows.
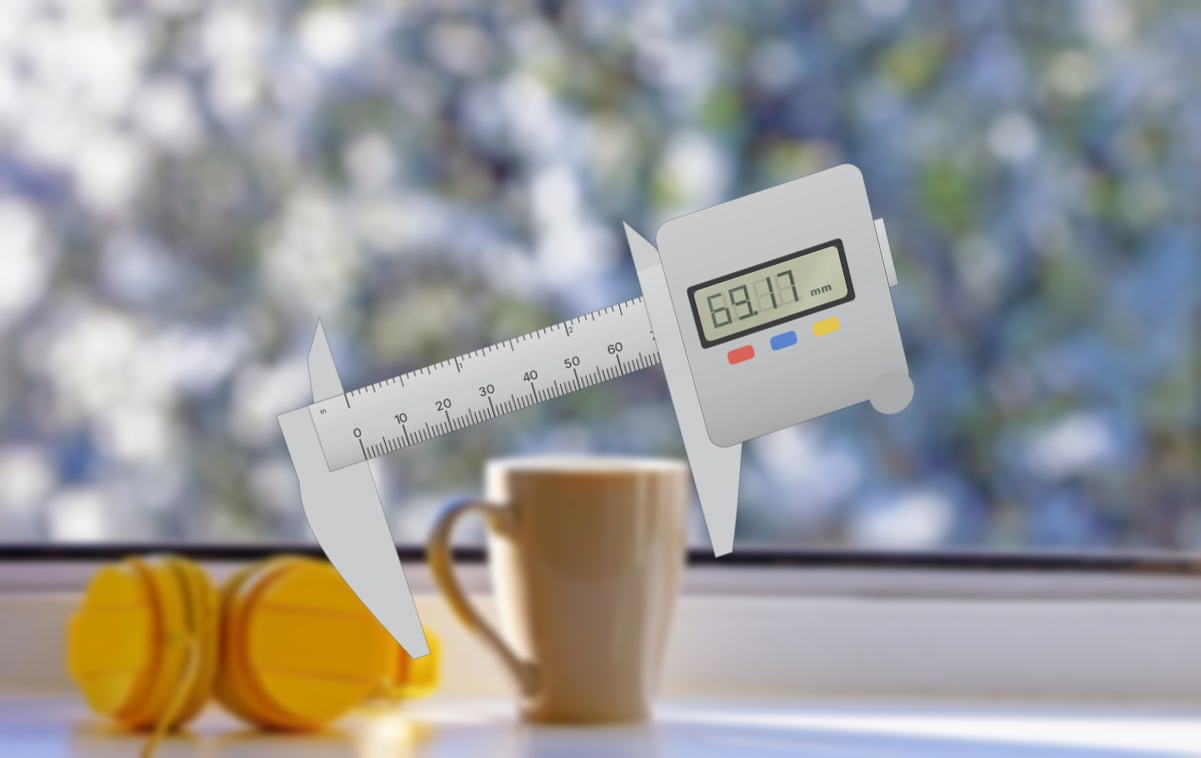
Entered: 69.17 mm
